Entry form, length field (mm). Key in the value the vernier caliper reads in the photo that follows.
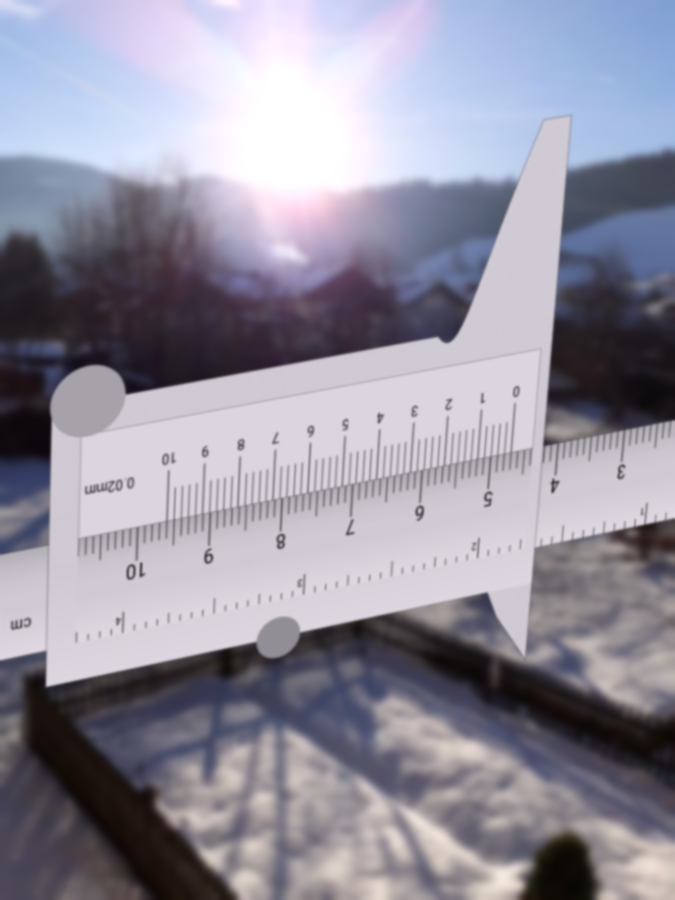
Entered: 47.0 mm
